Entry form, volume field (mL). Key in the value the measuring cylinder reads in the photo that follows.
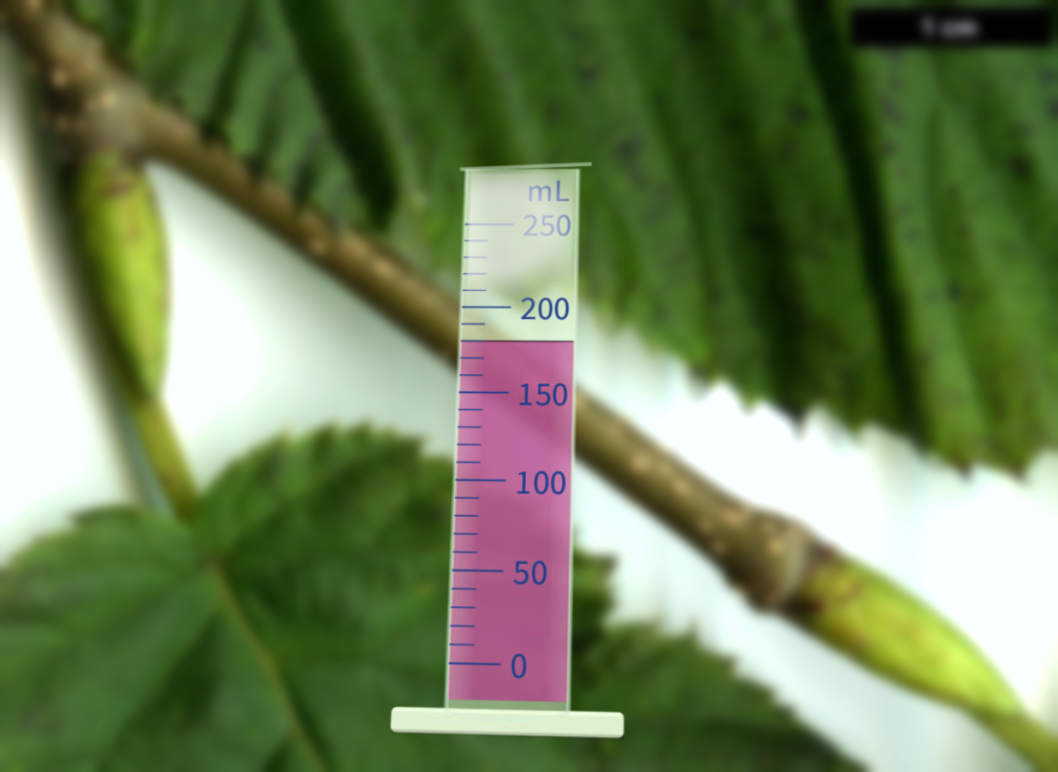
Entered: 180 mL
